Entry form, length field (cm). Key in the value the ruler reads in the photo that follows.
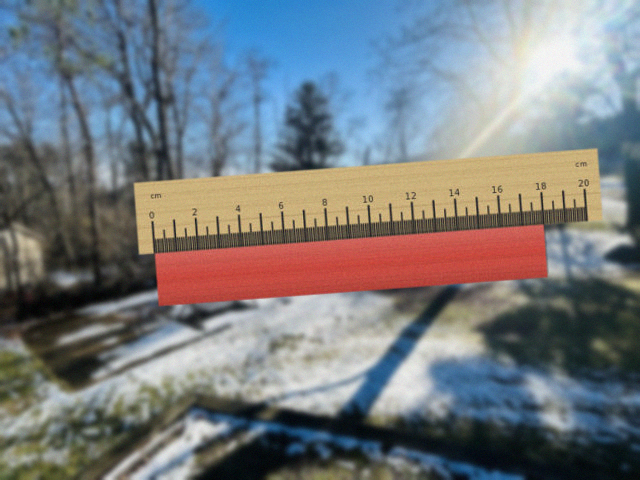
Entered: 18 cm
